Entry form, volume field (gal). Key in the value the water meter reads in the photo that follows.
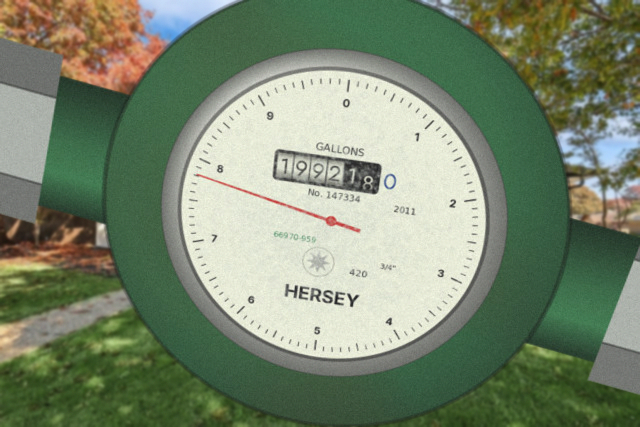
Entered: 1992177.8 gal
